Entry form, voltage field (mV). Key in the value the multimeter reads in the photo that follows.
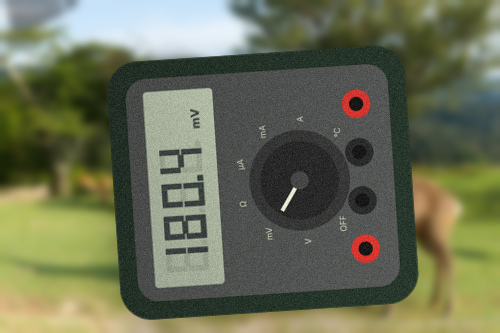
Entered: 180.4 mV
